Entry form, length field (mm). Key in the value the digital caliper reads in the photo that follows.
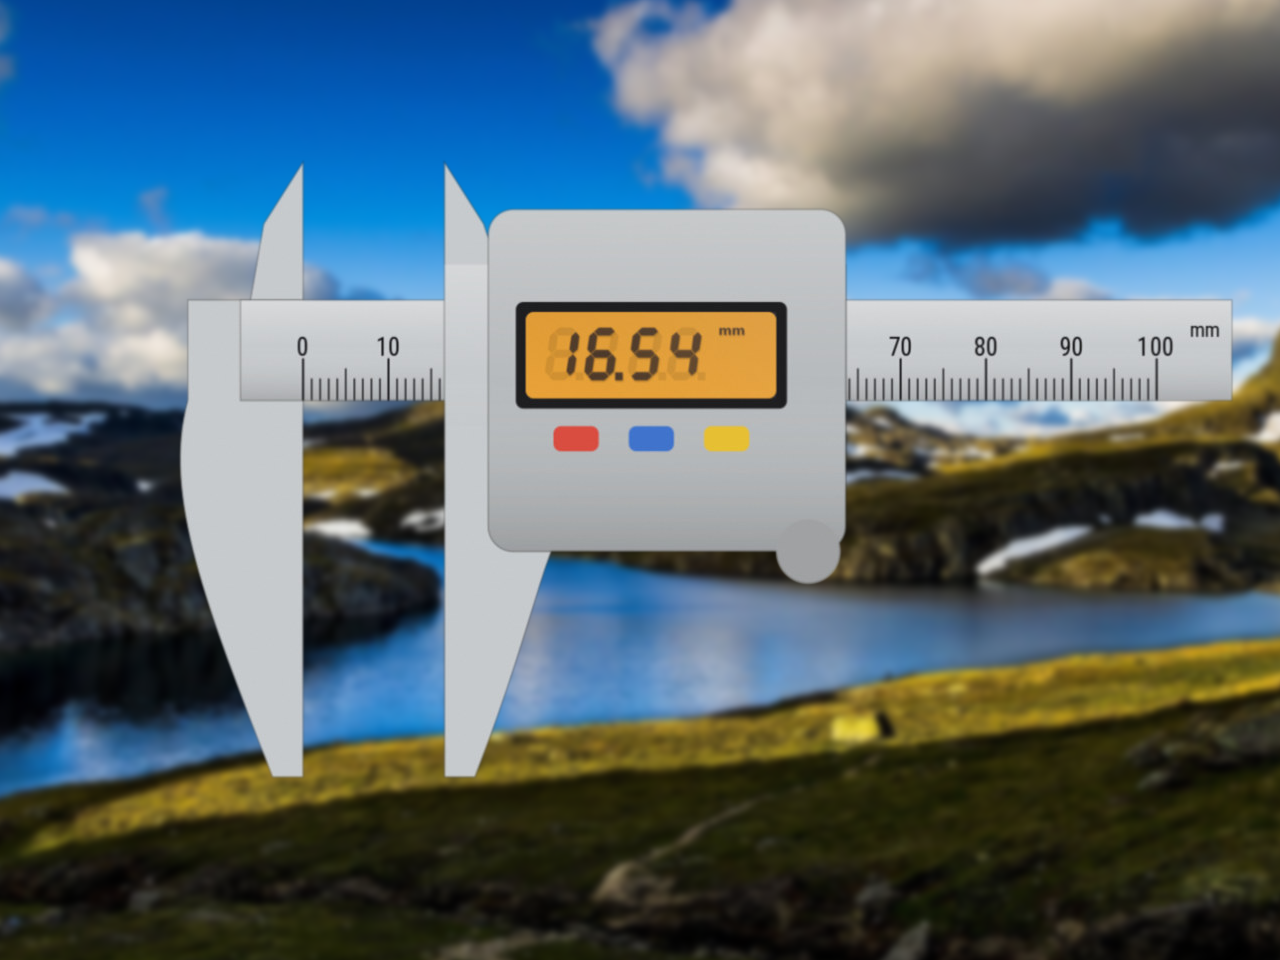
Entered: 16.54 mm
